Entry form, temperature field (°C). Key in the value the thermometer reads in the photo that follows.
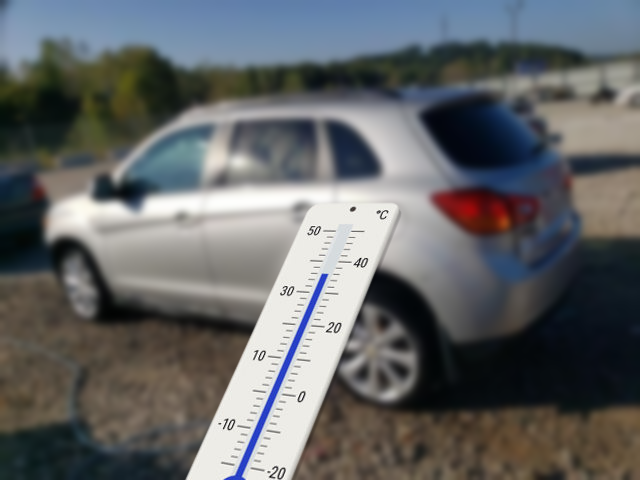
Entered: 36 °C
